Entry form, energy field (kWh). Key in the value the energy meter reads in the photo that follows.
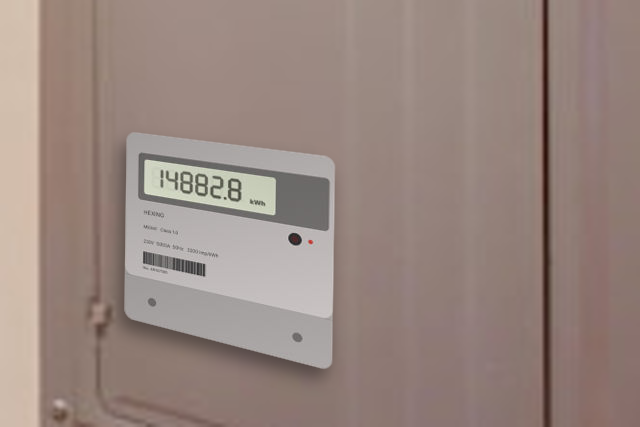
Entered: 14882.8 kWh
